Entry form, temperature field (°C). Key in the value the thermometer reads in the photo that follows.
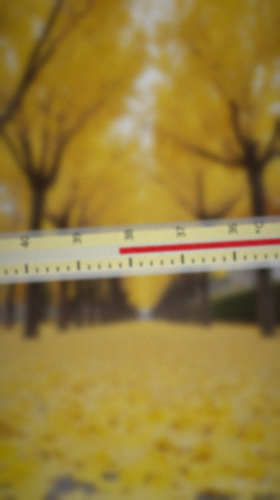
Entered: 38.2 °C
